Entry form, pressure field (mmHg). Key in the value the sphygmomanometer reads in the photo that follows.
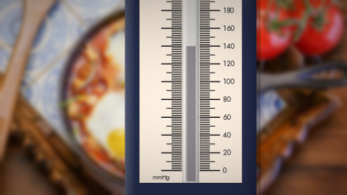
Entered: 140 mmHg
